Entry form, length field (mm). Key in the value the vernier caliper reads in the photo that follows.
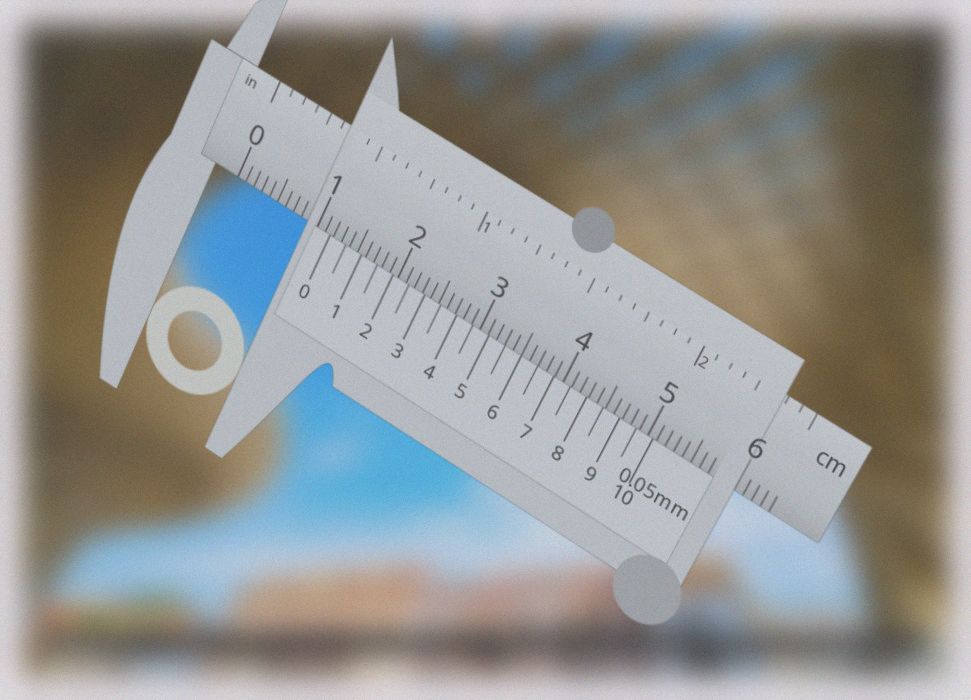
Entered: 11.6 mm
